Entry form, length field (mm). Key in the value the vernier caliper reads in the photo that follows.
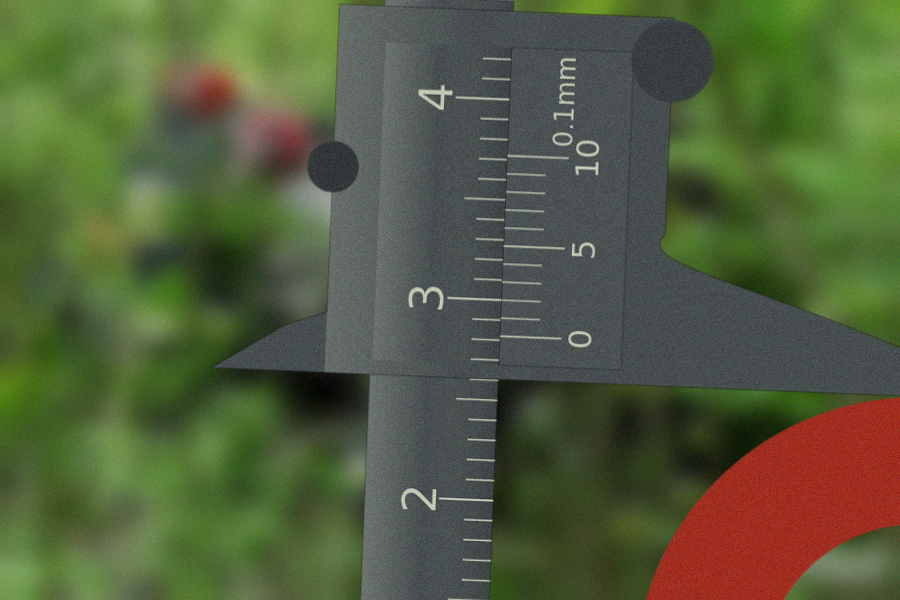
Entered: 28.2 mm
